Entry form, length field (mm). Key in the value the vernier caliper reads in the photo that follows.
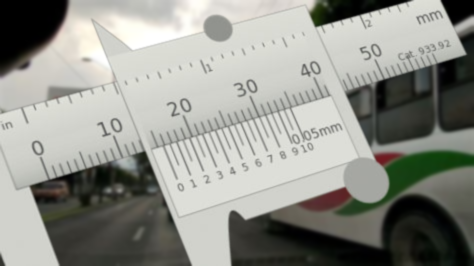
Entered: 15.8 mm
